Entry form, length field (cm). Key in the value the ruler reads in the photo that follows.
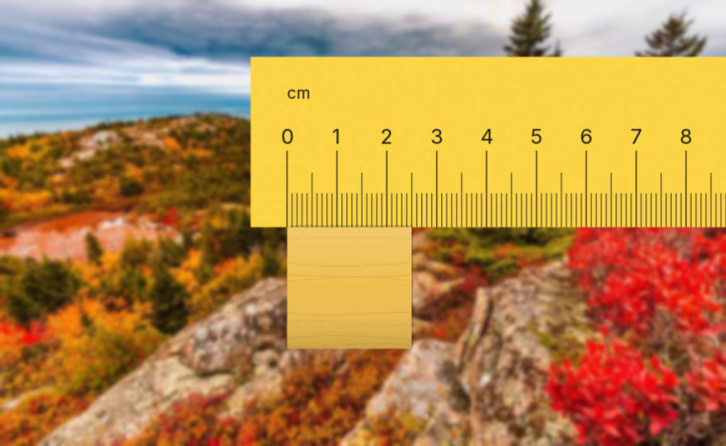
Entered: 2.5 cm
